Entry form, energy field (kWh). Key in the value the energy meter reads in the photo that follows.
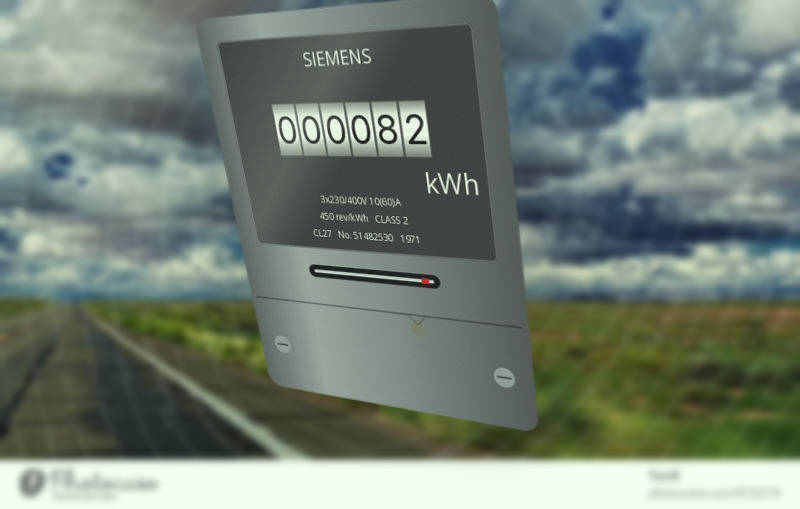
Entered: 82 kWh
